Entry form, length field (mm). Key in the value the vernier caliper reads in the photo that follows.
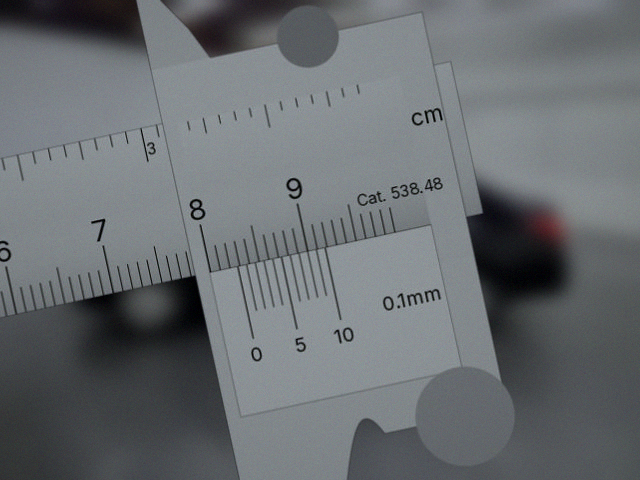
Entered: 82.8 mm
